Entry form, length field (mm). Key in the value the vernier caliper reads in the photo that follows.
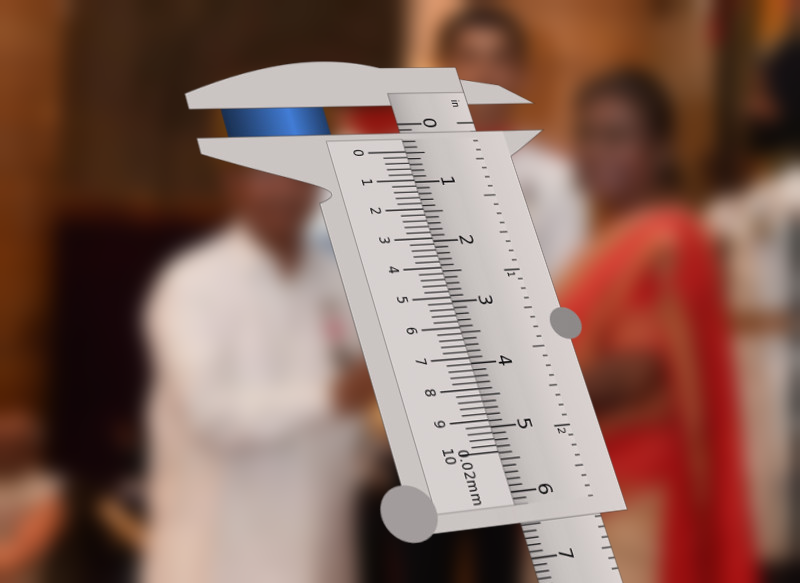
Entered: 4.8 mm
